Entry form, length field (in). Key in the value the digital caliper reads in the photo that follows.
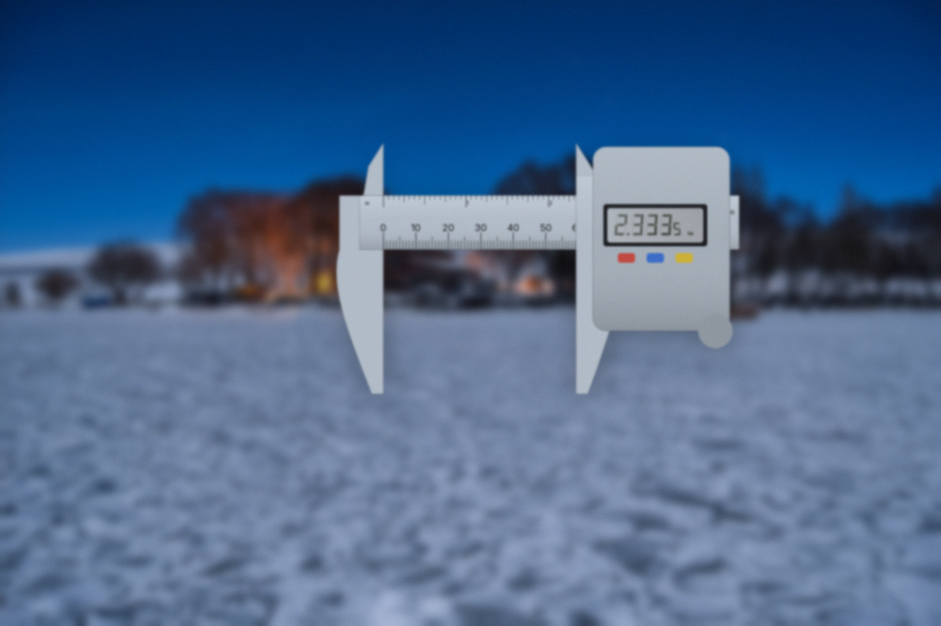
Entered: 2.3335 in
